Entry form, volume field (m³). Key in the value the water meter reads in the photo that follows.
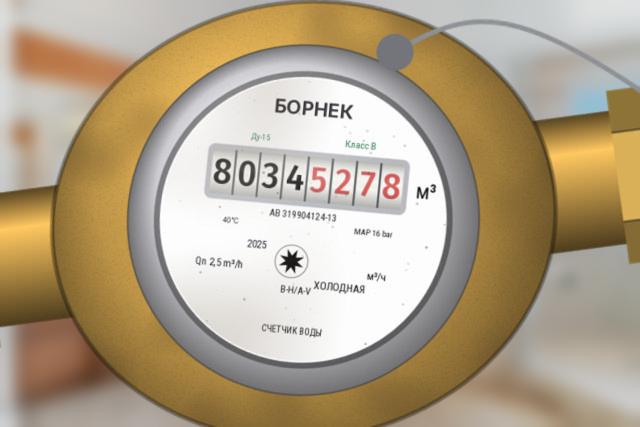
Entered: 8034.5278 m³
